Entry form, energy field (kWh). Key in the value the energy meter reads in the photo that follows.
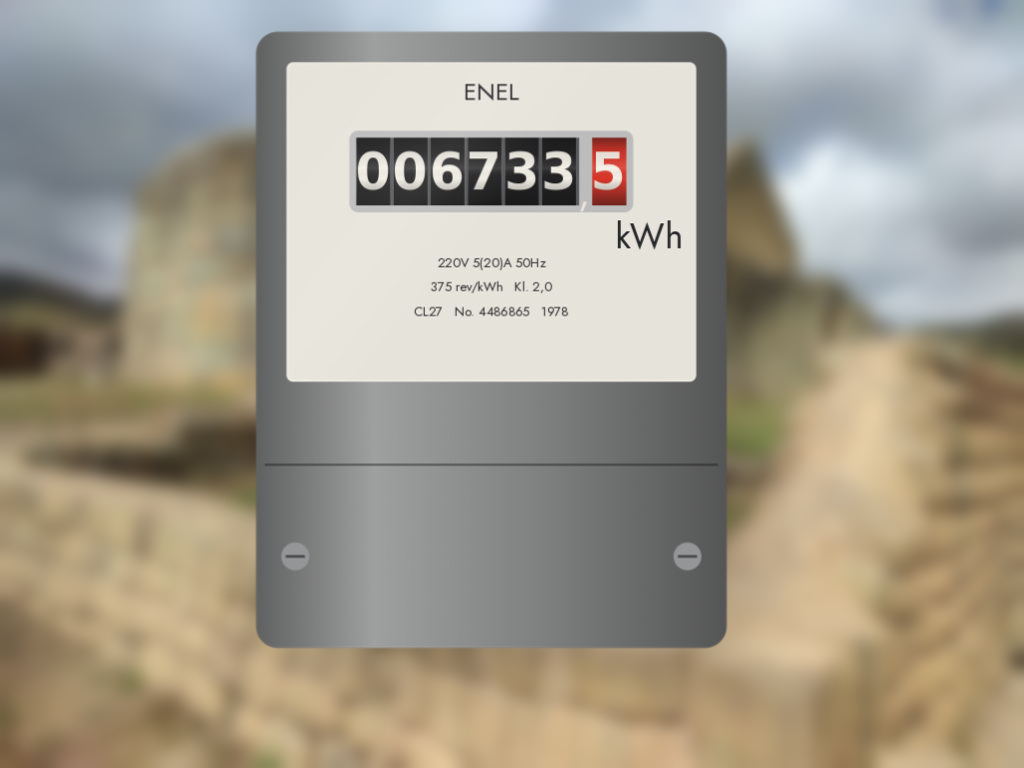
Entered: 6733.5 kWh
